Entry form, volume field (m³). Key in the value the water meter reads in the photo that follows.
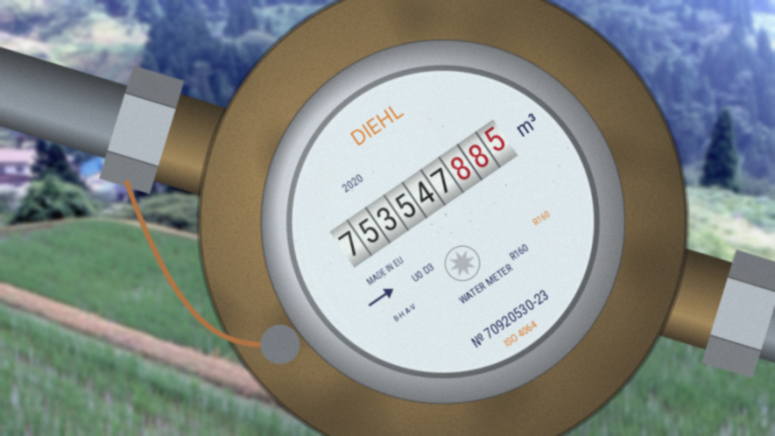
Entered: 753547.885 m³
